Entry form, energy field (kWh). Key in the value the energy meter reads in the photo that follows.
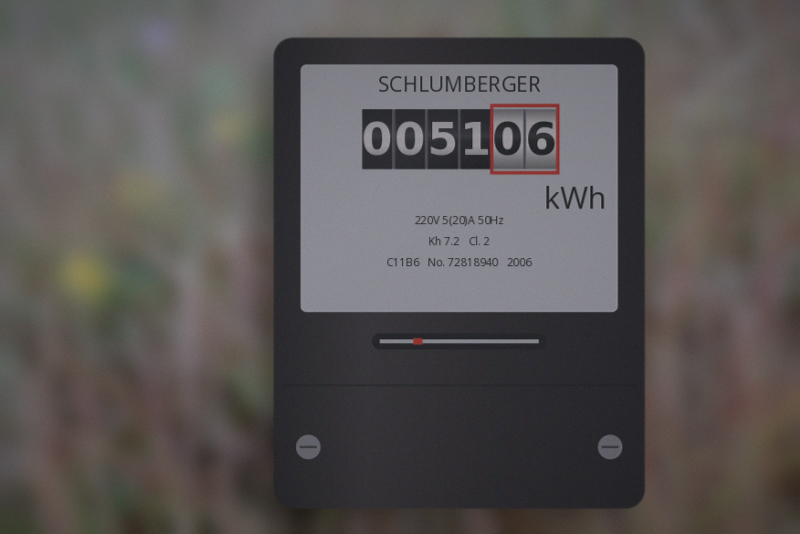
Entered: 51.06 kWh
